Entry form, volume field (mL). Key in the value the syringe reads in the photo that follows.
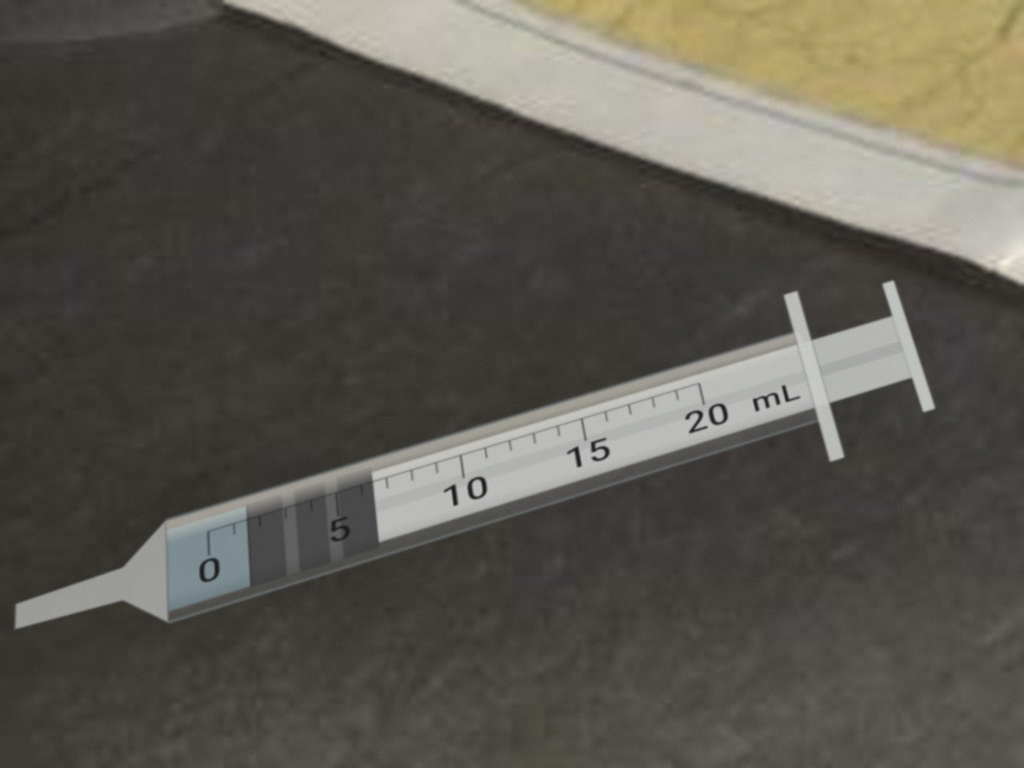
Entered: 1.5 mL
